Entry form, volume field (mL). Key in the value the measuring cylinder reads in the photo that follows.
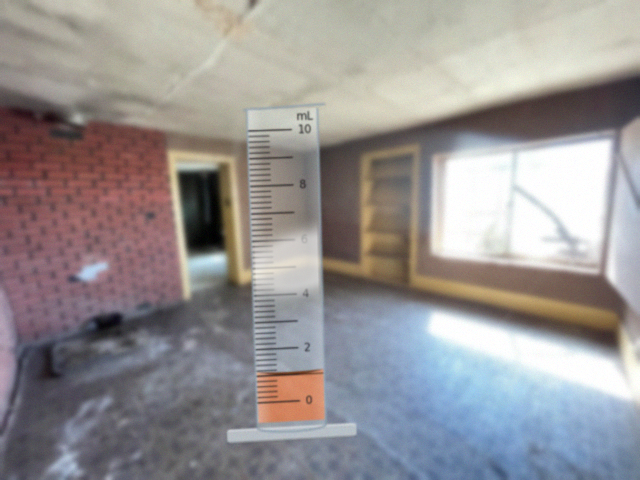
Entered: 1 mL
